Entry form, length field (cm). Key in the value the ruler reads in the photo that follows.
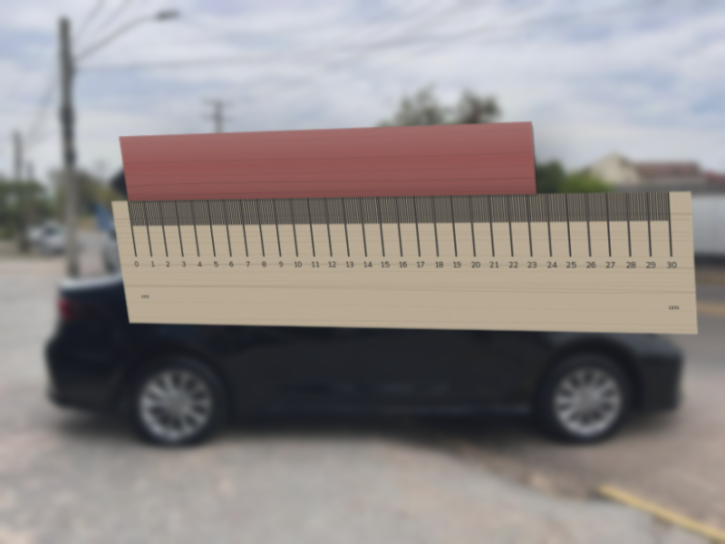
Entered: 23.5 cm
